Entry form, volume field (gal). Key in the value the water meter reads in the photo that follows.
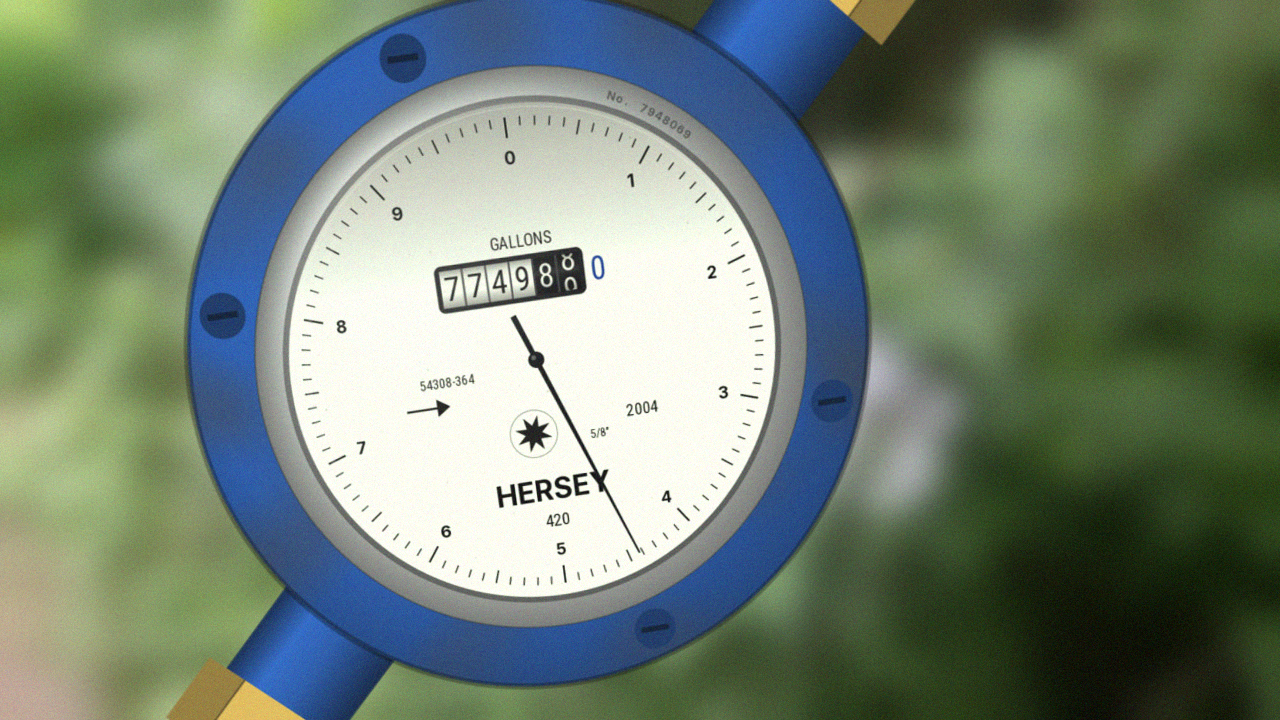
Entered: 7749884.4 gal
